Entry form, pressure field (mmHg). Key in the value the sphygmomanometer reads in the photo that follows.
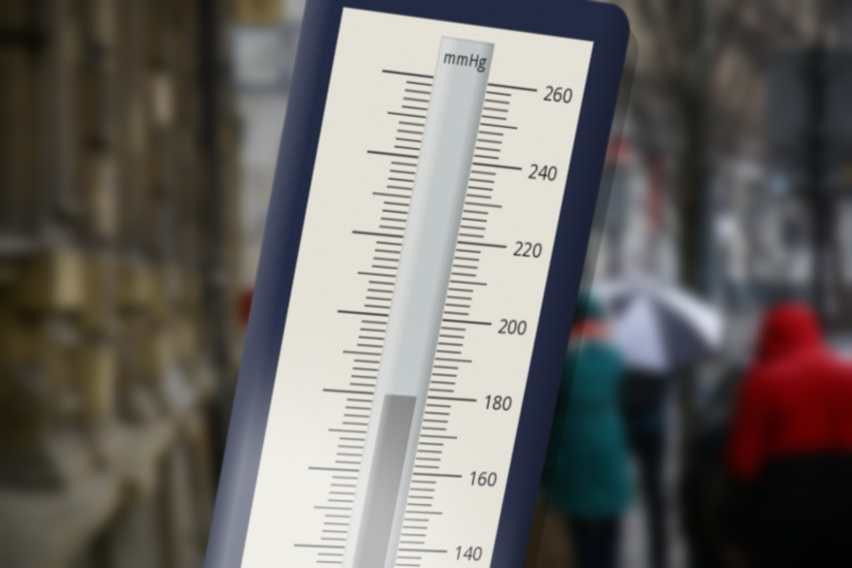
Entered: 180 mmHg
